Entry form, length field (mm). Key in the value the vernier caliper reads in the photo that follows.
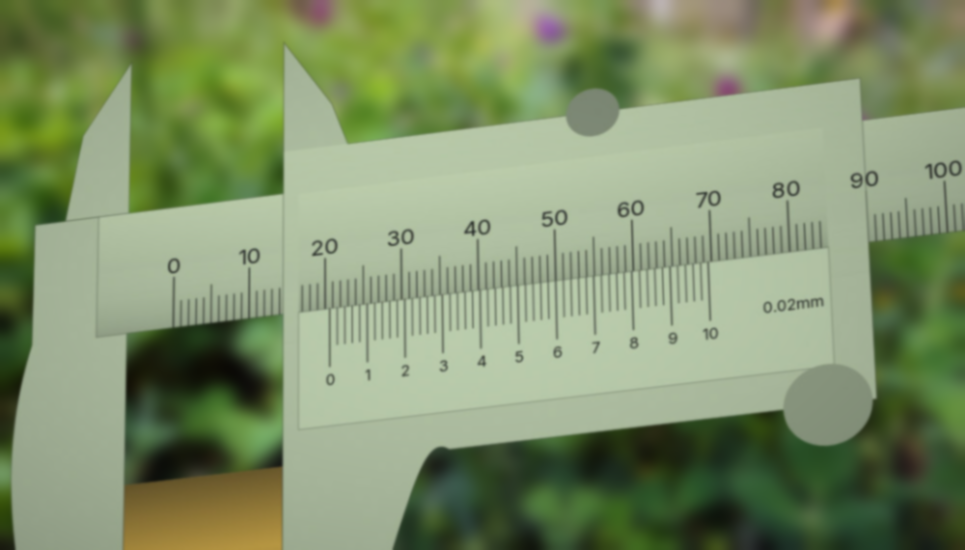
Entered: 20.6 mm
